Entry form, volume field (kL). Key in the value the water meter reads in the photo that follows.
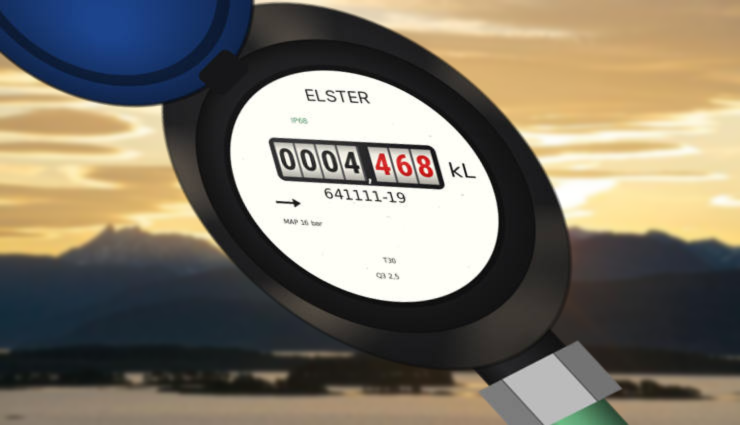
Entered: 4.468 kL
